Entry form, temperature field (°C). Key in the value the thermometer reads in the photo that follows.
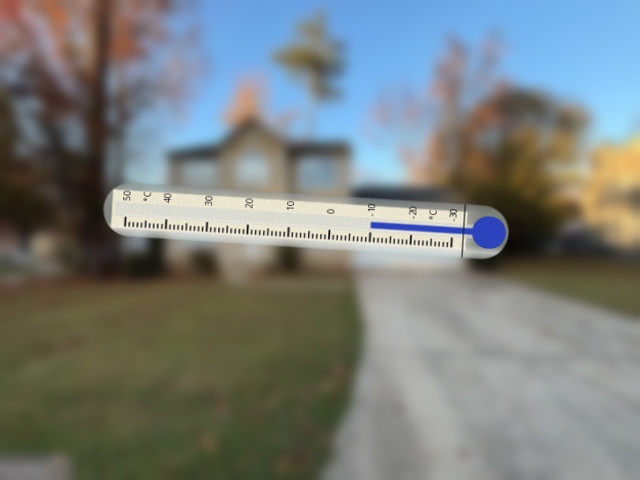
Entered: -10 °C
